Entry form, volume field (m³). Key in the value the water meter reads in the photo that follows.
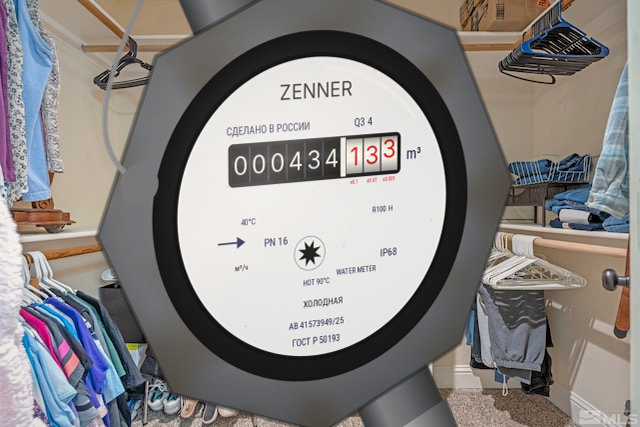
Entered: 434.133 m³
